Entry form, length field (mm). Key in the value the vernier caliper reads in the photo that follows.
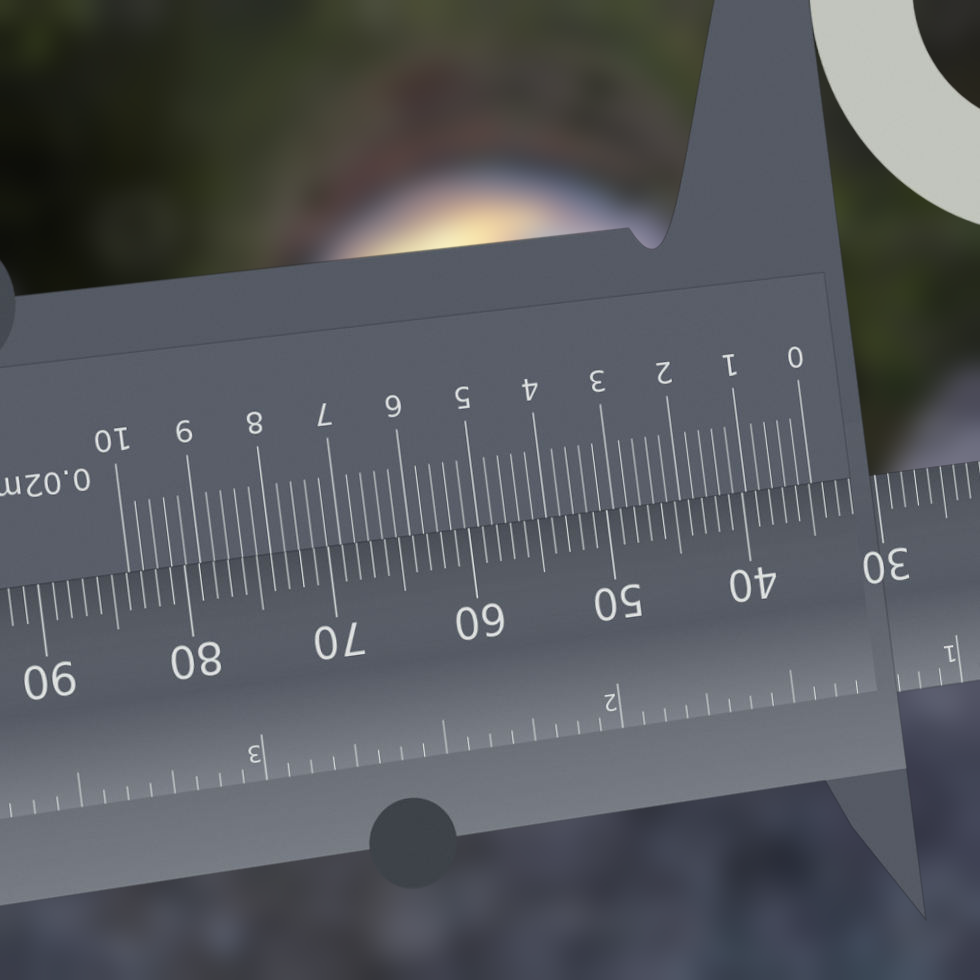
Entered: 34.8 mm
